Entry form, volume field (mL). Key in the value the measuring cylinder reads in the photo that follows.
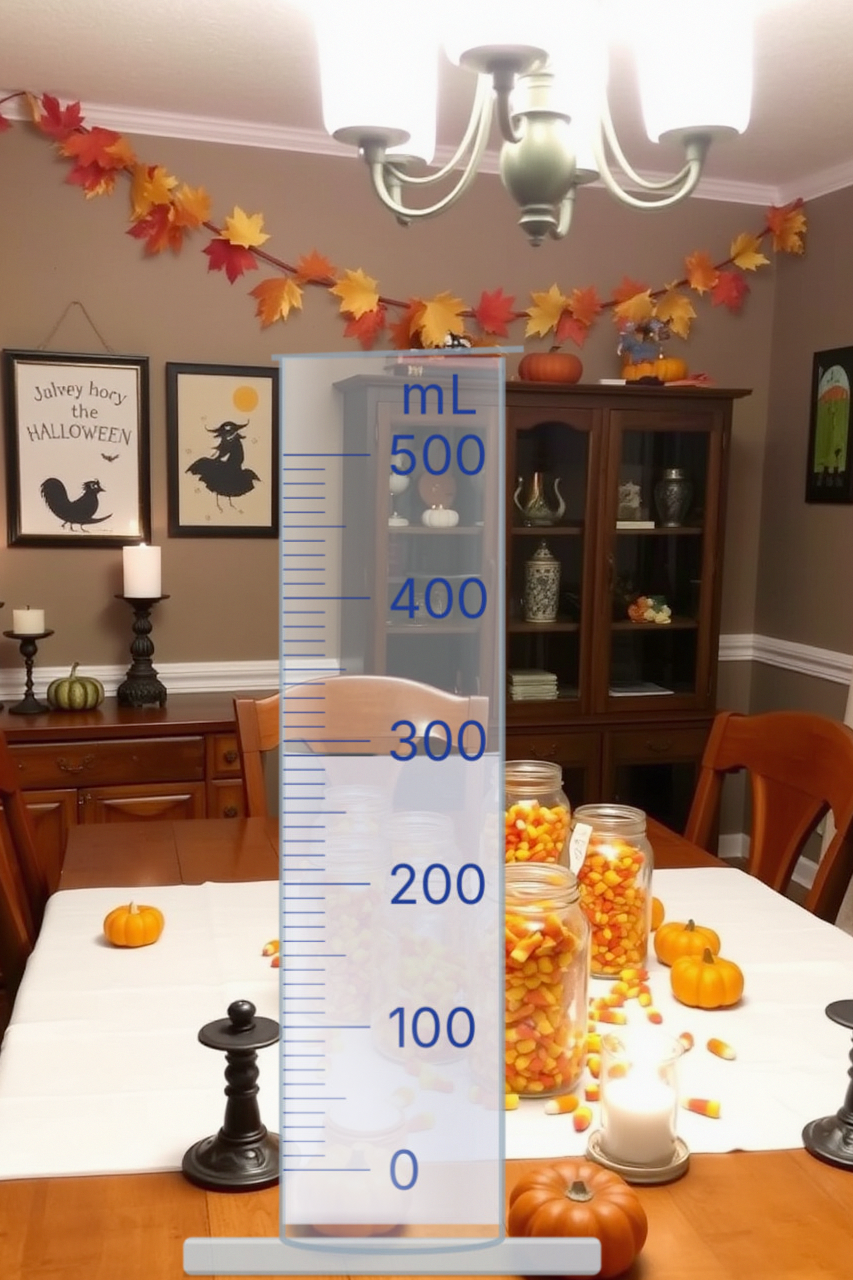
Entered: 290 mL
